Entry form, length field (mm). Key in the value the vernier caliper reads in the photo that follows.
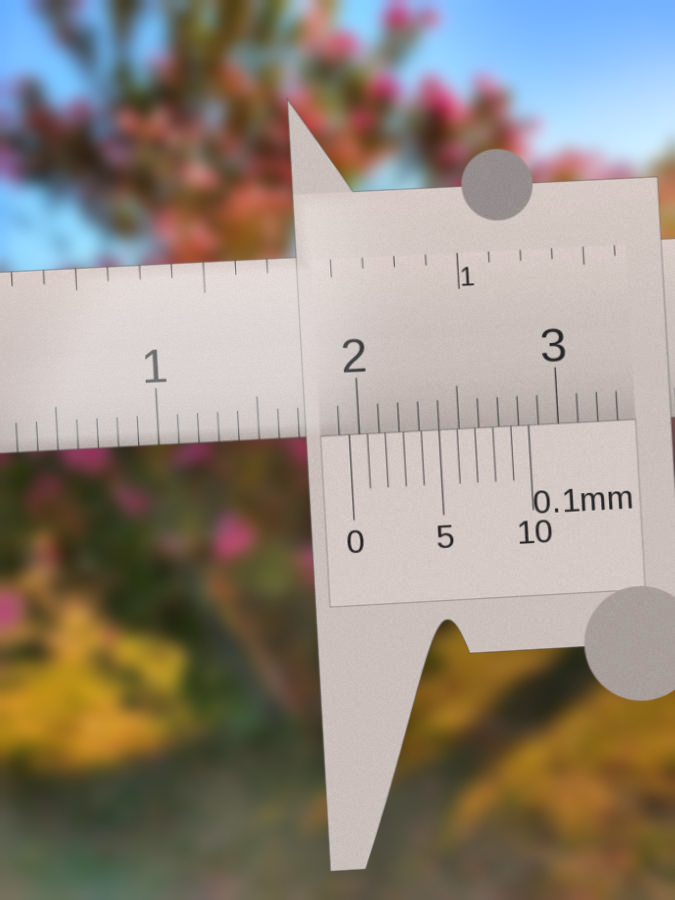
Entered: 19.5 mm
